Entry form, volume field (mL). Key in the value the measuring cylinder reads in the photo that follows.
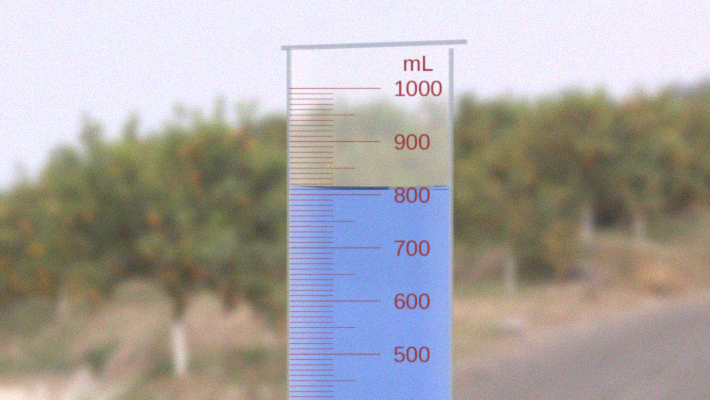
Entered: 810 mL
